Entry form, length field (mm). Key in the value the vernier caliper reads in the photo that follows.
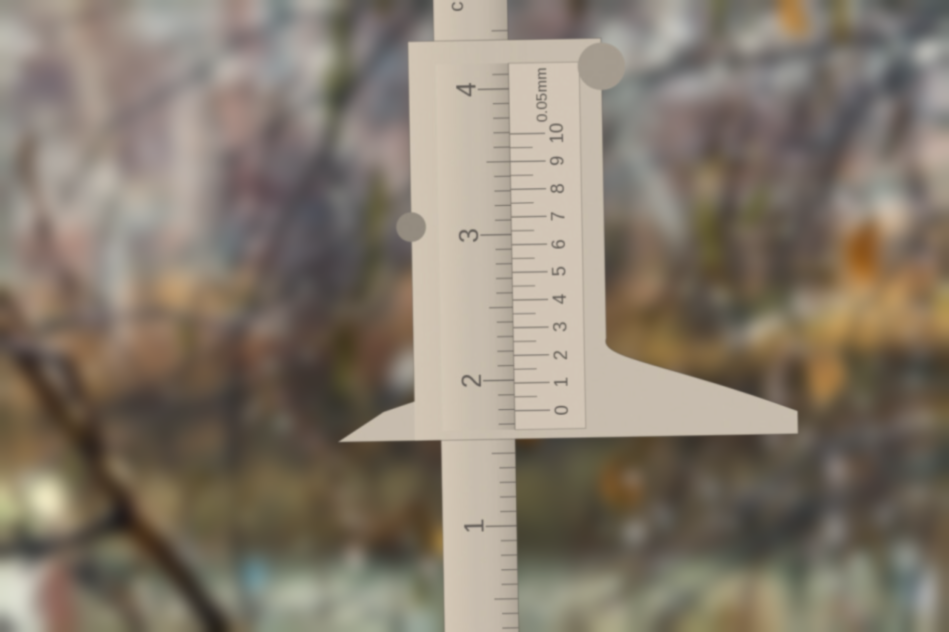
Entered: 17.9 mm
